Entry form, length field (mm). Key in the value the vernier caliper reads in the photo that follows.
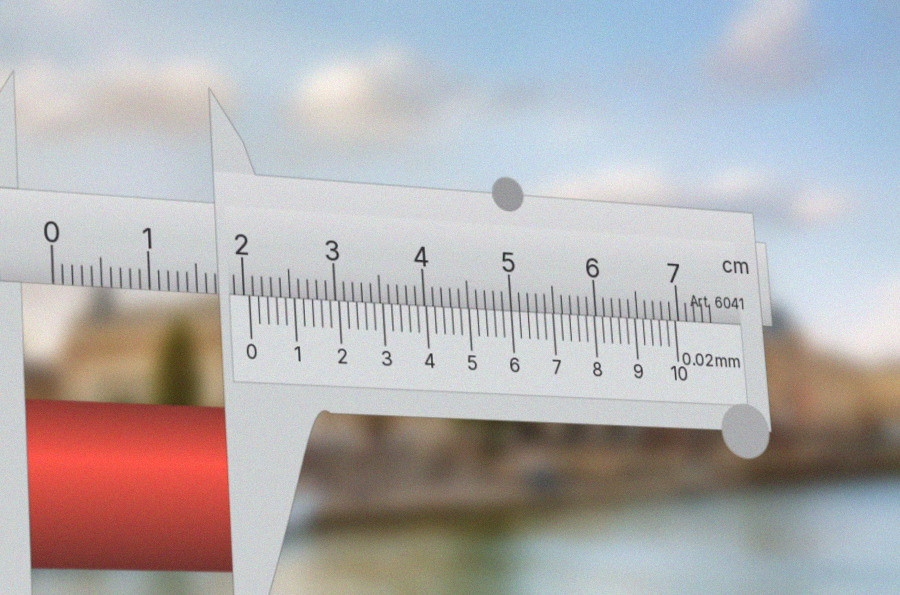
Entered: 20.6 mm
